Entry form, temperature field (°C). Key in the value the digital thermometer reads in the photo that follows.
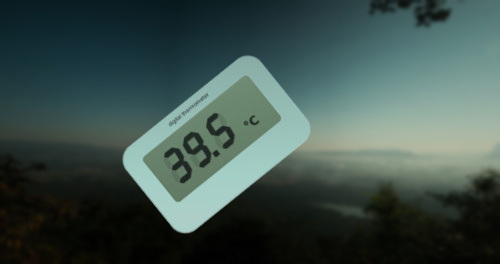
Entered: 39.5 °C
